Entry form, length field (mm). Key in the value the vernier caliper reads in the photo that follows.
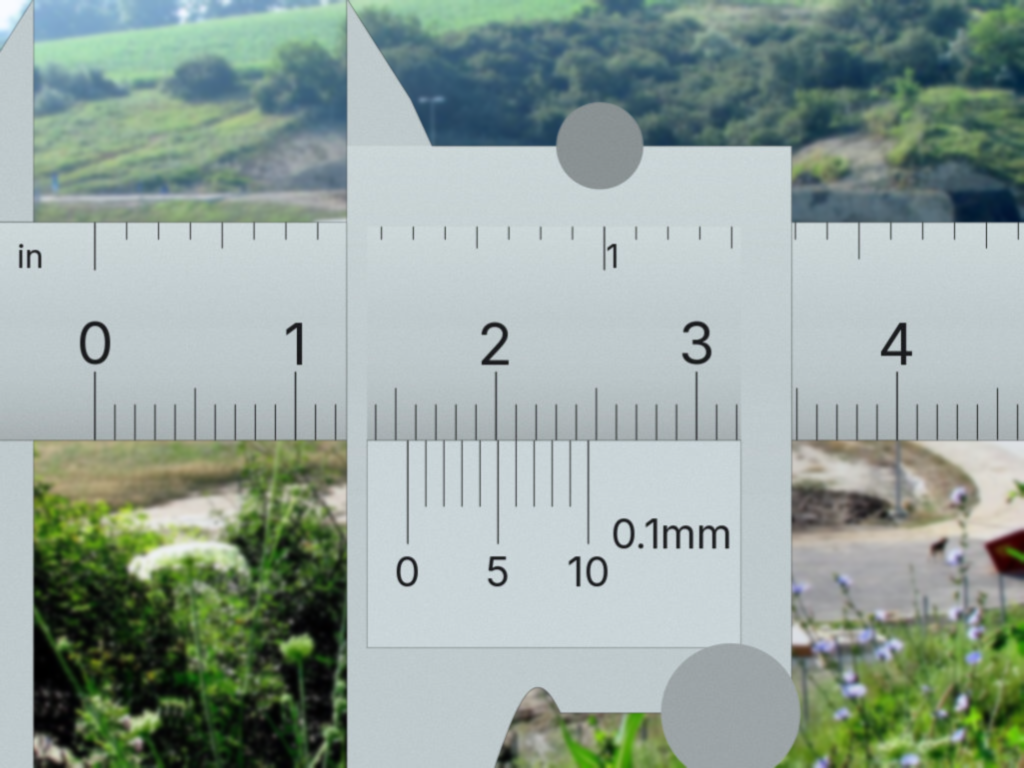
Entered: 15.6 mm
